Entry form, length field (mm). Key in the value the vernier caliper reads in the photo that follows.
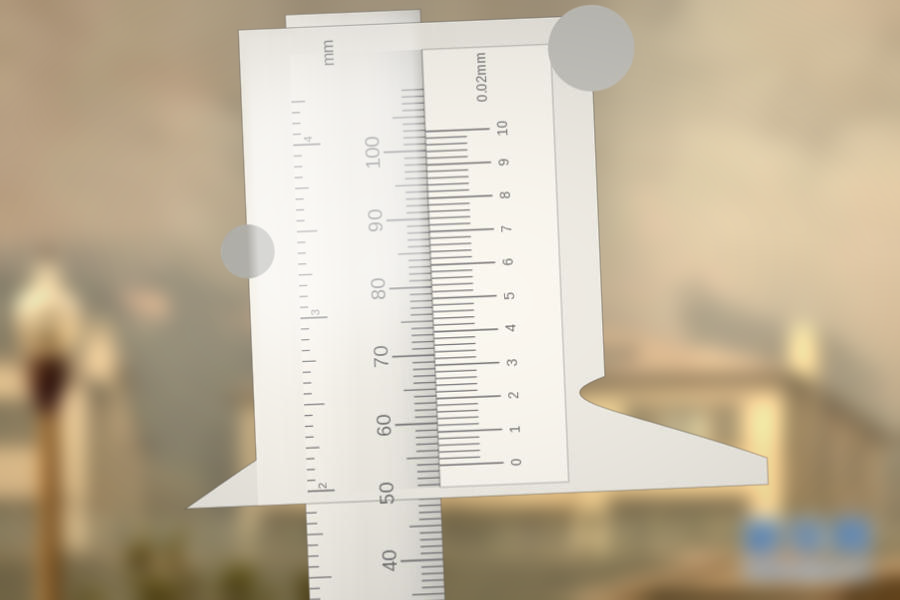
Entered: 53.8 mm
